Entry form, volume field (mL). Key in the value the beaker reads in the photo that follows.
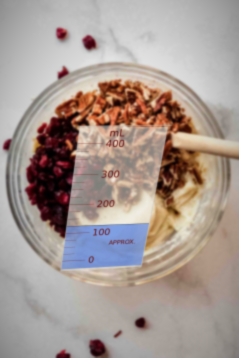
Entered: 125 mL
